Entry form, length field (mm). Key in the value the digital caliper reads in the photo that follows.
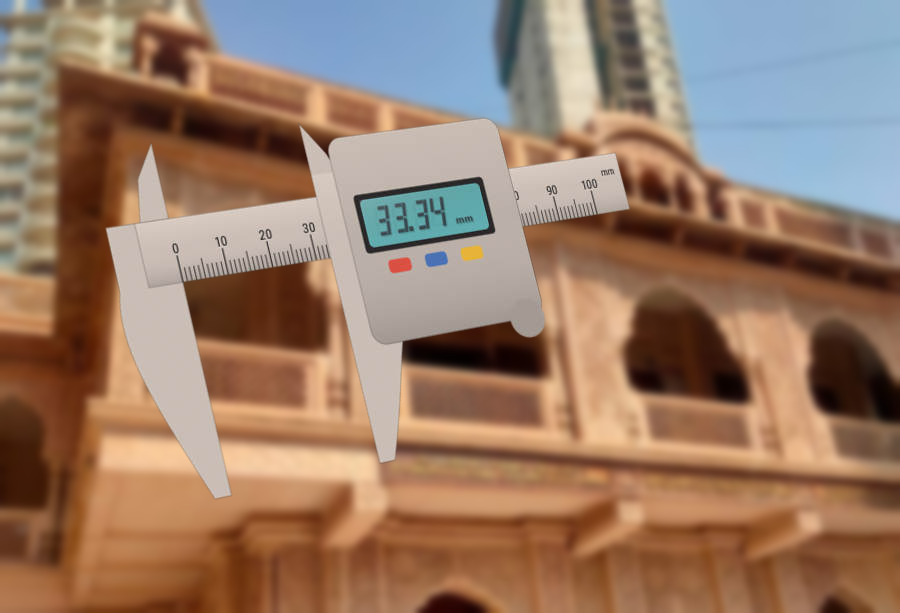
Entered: 33.34 mm
